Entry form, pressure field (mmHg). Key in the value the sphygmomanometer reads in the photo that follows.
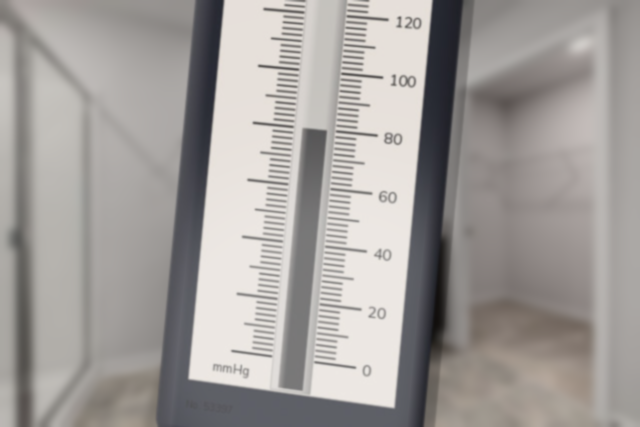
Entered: 80 mmHg
